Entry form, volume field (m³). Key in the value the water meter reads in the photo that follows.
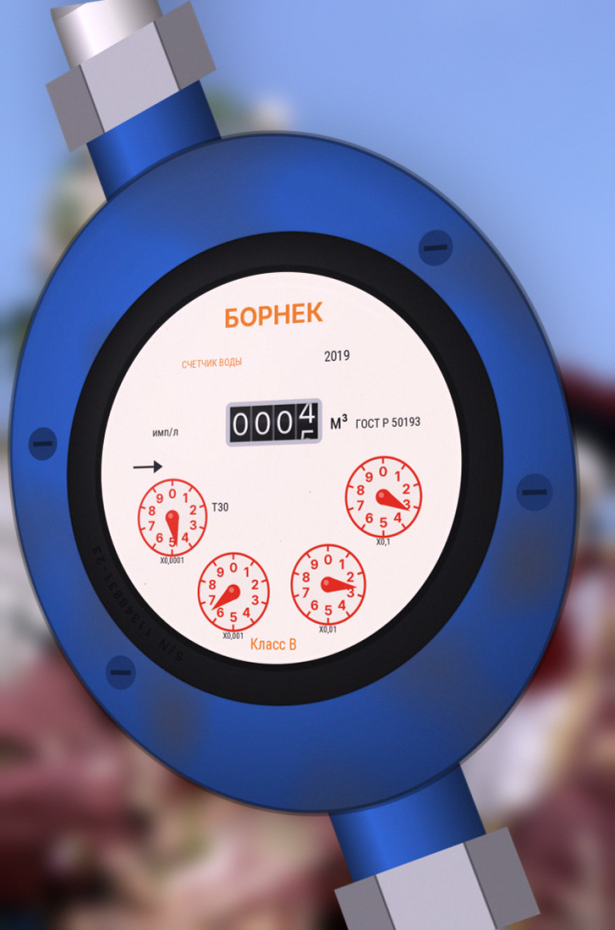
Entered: 4.3264 m³
